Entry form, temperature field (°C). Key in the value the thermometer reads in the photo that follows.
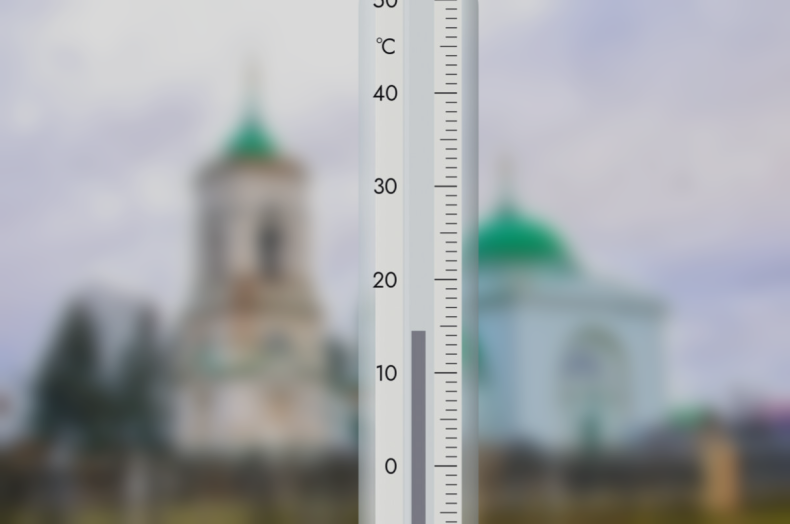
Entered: 14.5 °C
